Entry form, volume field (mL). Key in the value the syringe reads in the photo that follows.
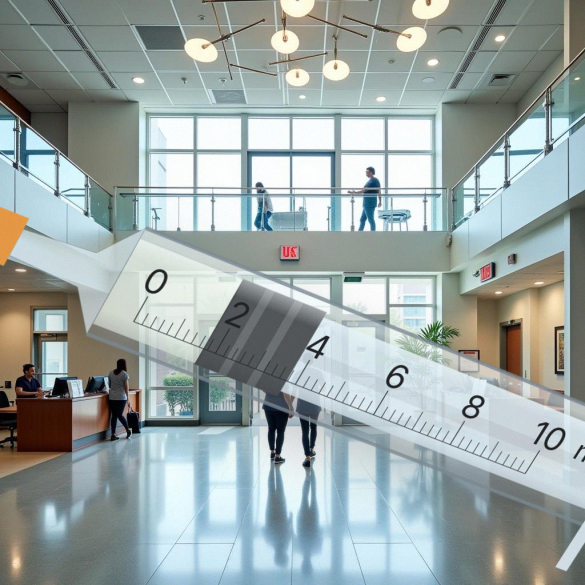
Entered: 1.7 mL
